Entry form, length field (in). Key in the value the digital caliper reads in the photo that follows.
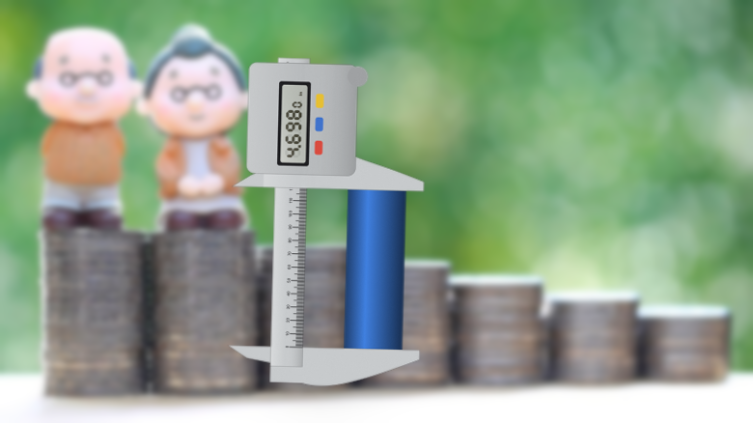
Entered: 4.6980 in
